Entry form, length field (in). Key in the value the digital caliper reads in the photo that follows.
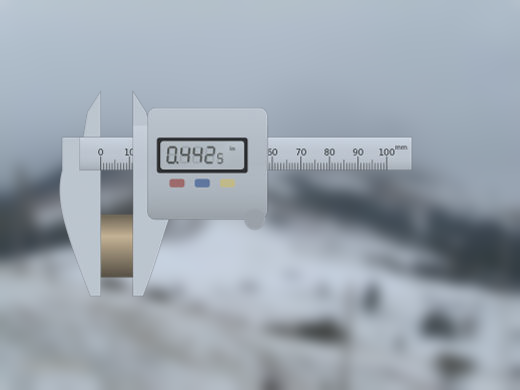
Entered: 0.4425 in
